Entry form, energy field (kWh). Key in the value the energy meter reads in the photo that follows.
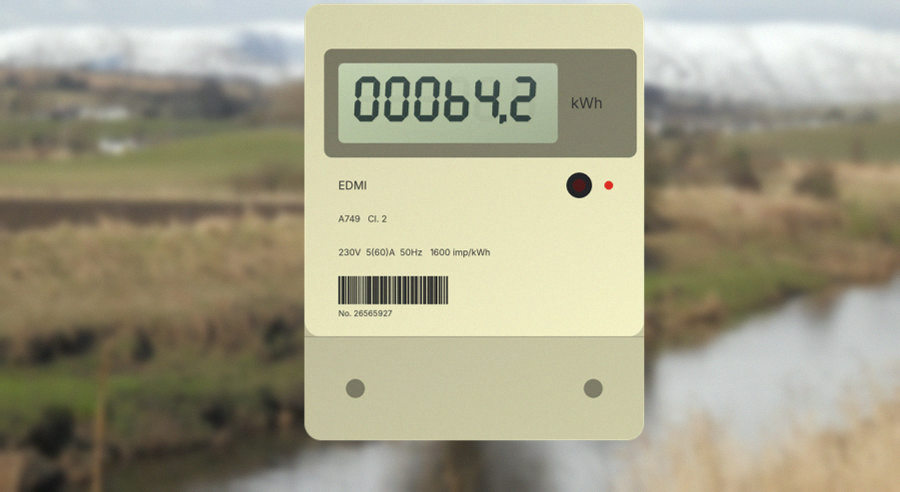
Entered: 64.2 kWh
